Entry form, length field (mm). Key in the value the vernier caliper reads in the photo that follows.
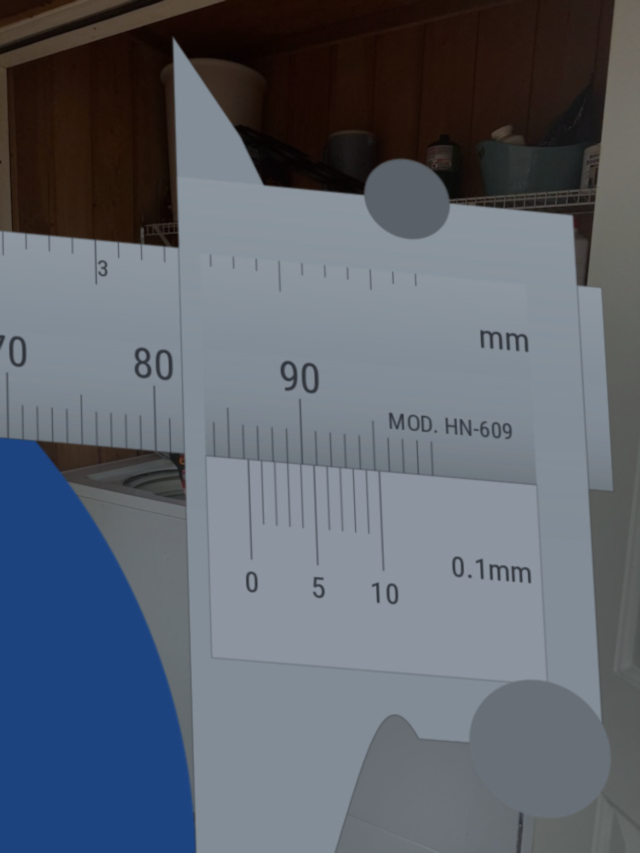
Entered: 86.3 mm
